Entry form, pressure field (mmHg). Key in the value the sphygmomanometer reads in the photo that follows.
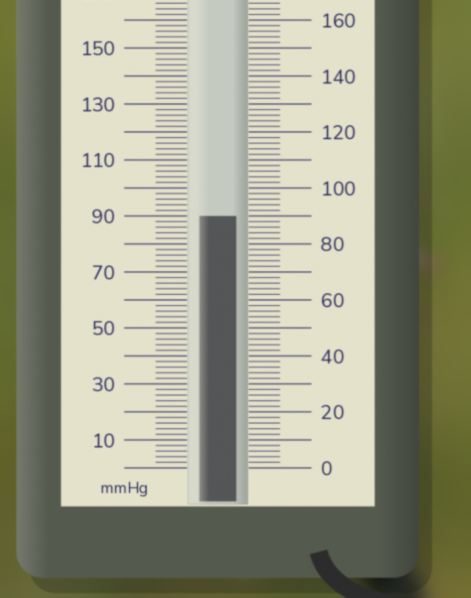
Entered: 90 mmHg
